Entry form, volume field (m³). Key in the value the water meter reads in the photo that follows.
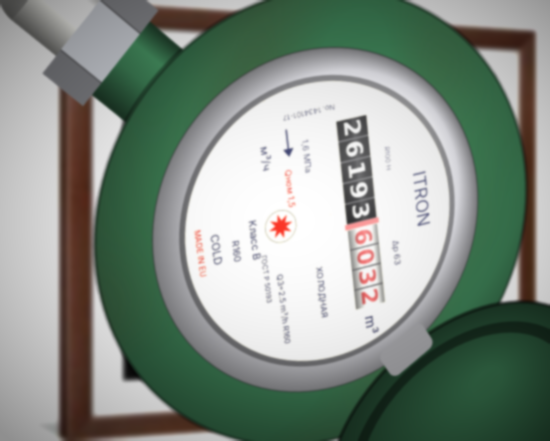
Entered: 26193.6032 m³
